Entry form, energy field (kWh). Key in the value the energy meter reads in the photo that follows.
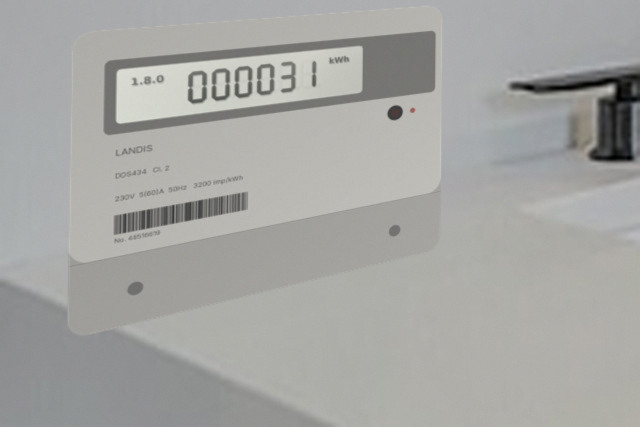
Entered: 31 kWh
